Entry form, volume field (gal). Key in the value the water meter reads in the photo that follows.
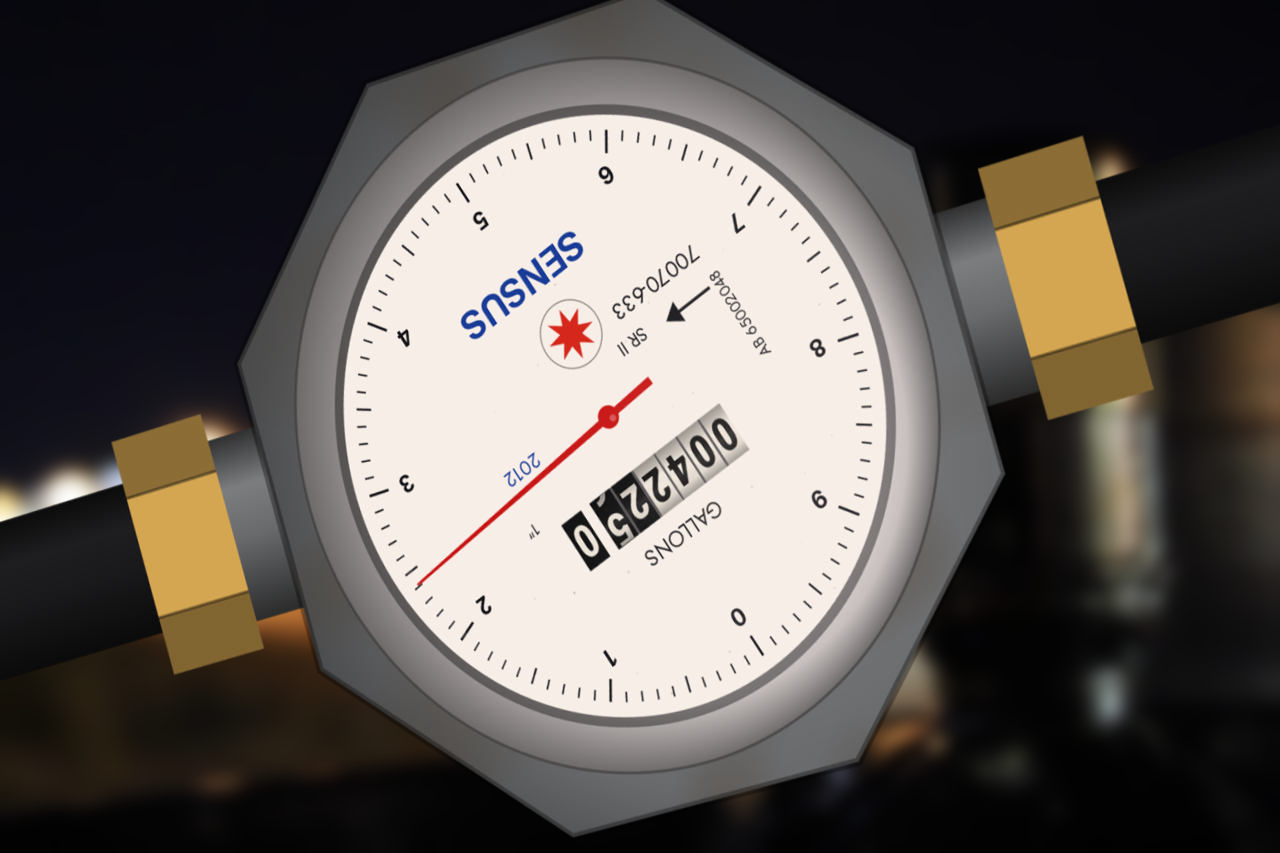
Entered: 42252.4 gal
